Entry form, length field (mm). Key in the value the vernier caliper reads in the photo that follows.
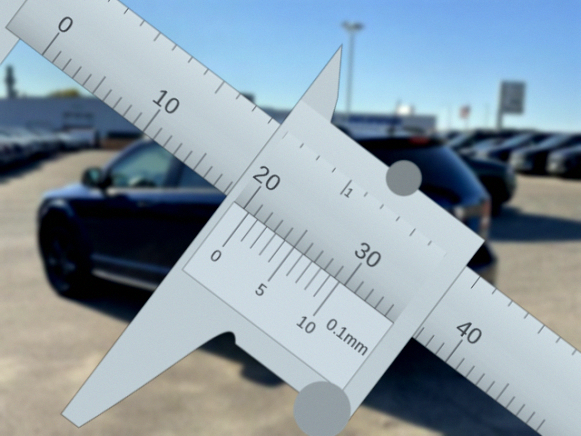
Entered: 20.5 mm
